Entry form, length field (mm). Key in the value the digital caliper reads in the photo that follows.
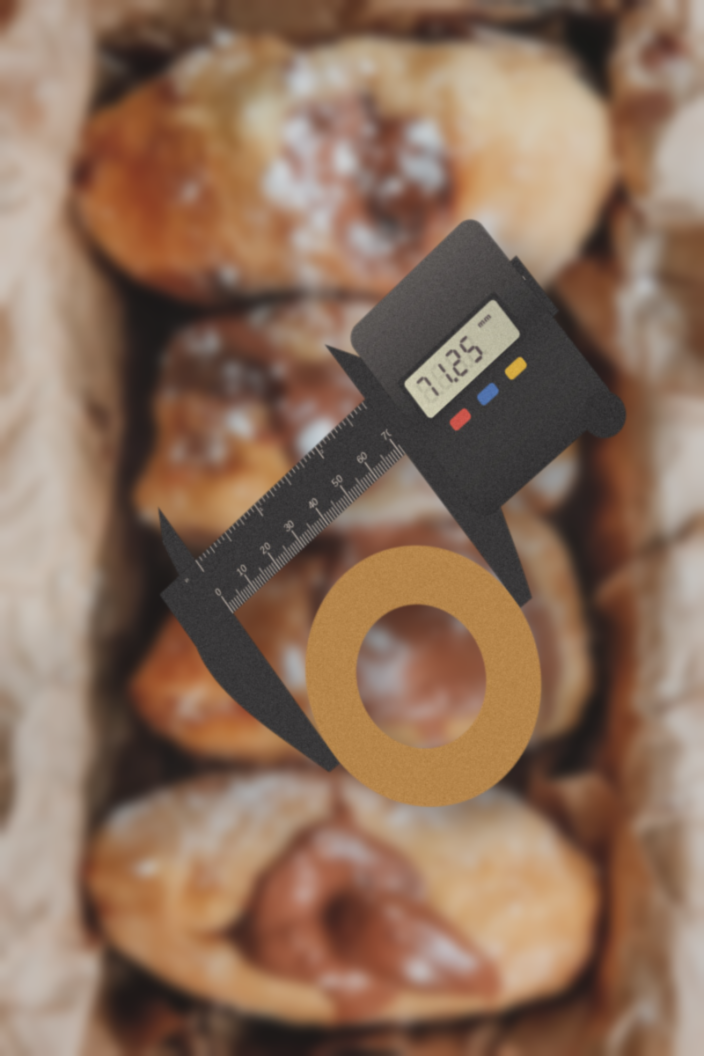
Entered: 71.25 mm
